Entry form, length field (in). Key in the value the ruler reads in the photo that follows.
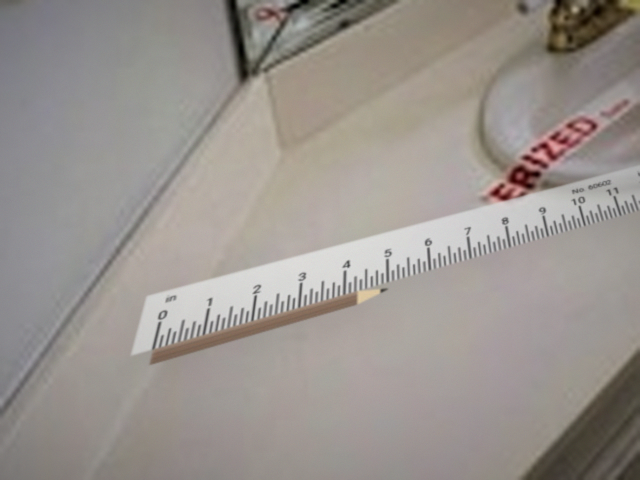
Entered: 5 in
